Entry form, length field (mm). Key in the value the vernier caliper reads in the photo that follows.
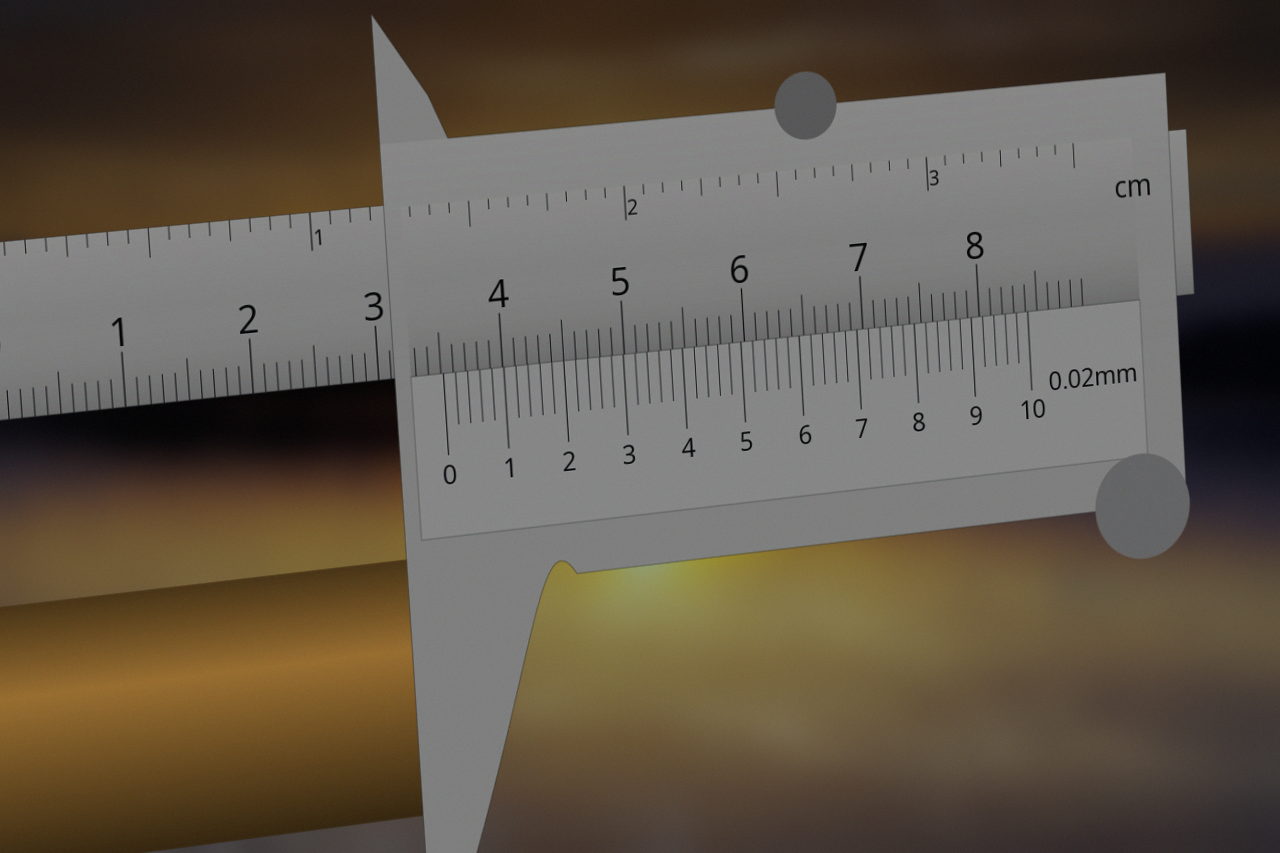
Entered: 35.2 mm
